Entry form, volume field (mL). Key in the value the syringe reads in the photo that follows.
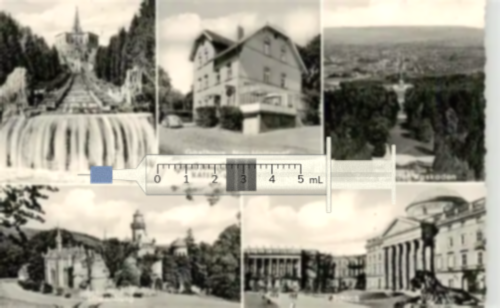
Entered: 2.4 mL
